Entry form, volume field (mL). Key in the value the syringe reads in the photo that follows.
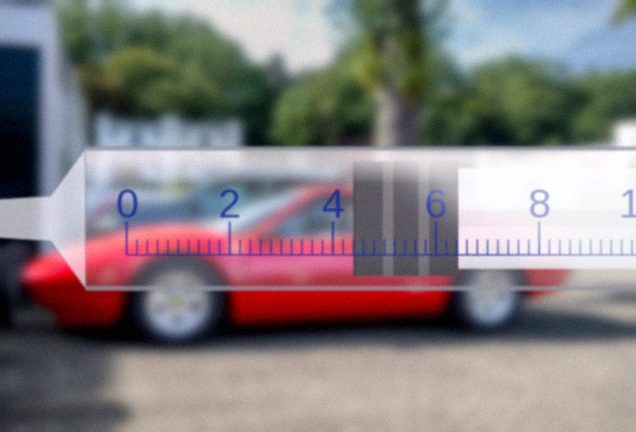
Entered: 4.4 mL
